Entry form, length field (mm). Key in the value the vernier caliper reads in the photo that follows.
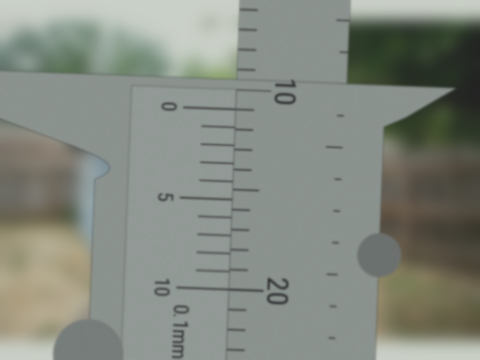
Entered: 11.0 mm
